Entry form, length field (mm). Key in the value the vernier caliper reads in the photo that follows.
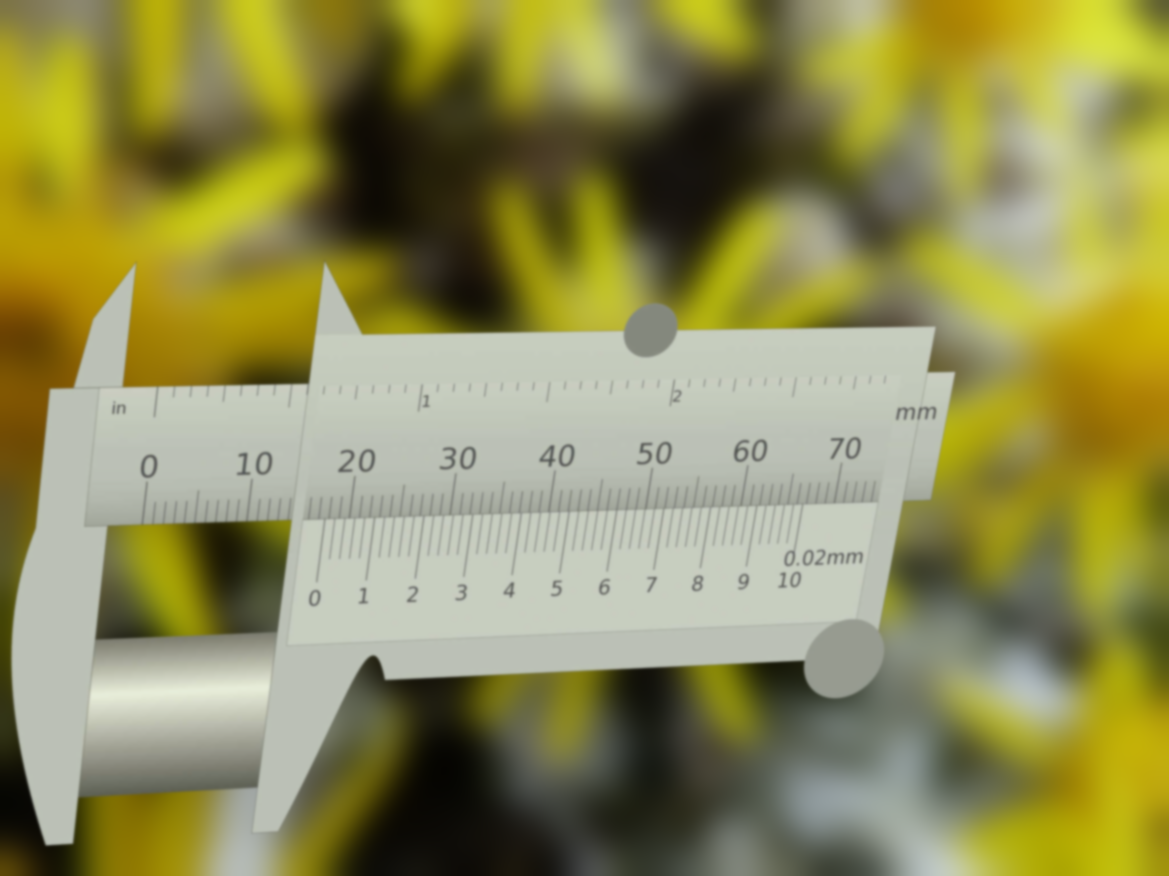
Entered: 17.6 mm
